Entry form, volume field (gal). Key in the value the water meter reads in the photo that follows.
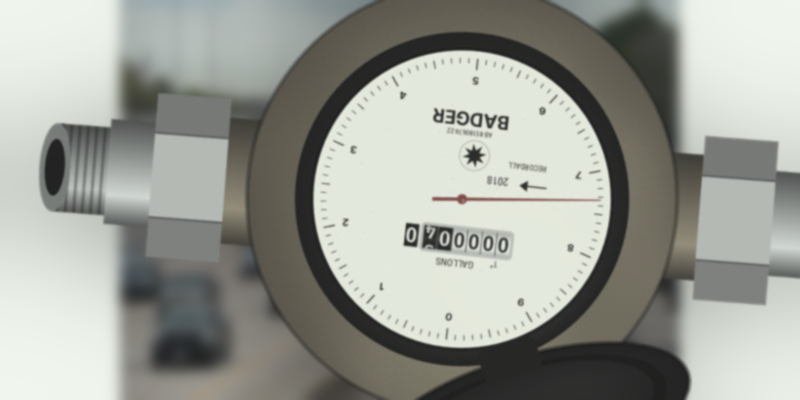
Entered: 37.3 gal
